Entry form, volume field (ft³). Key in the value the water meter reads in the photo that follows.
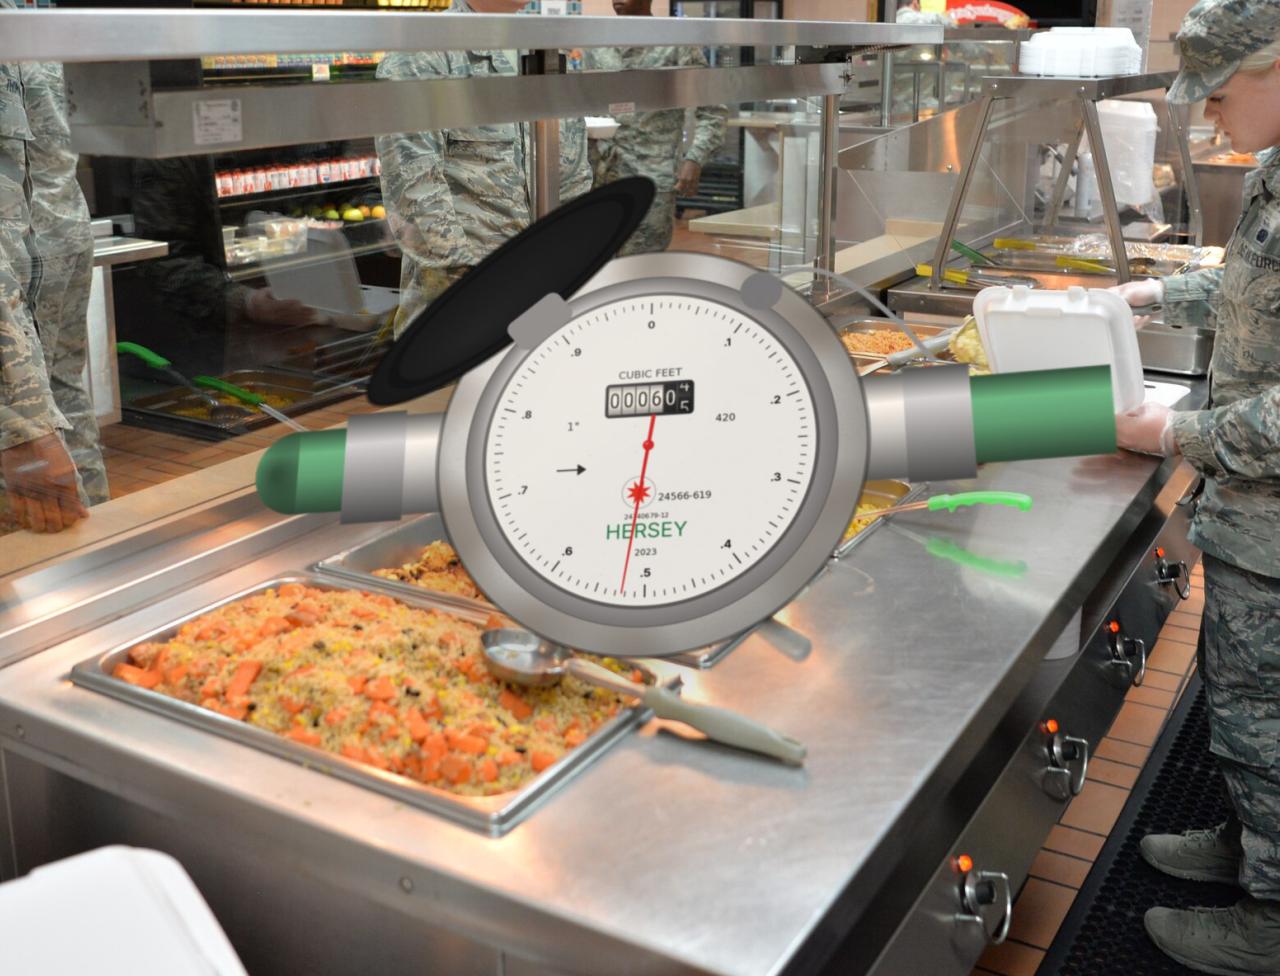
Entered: 604.52 ft³
